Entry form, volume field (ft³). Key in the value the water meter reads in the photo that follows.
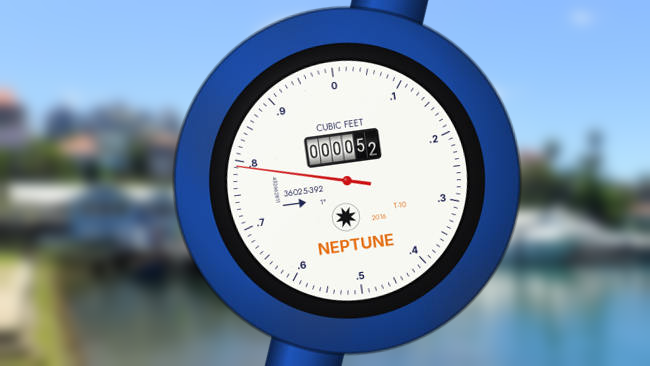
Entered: 51.79 ft³
